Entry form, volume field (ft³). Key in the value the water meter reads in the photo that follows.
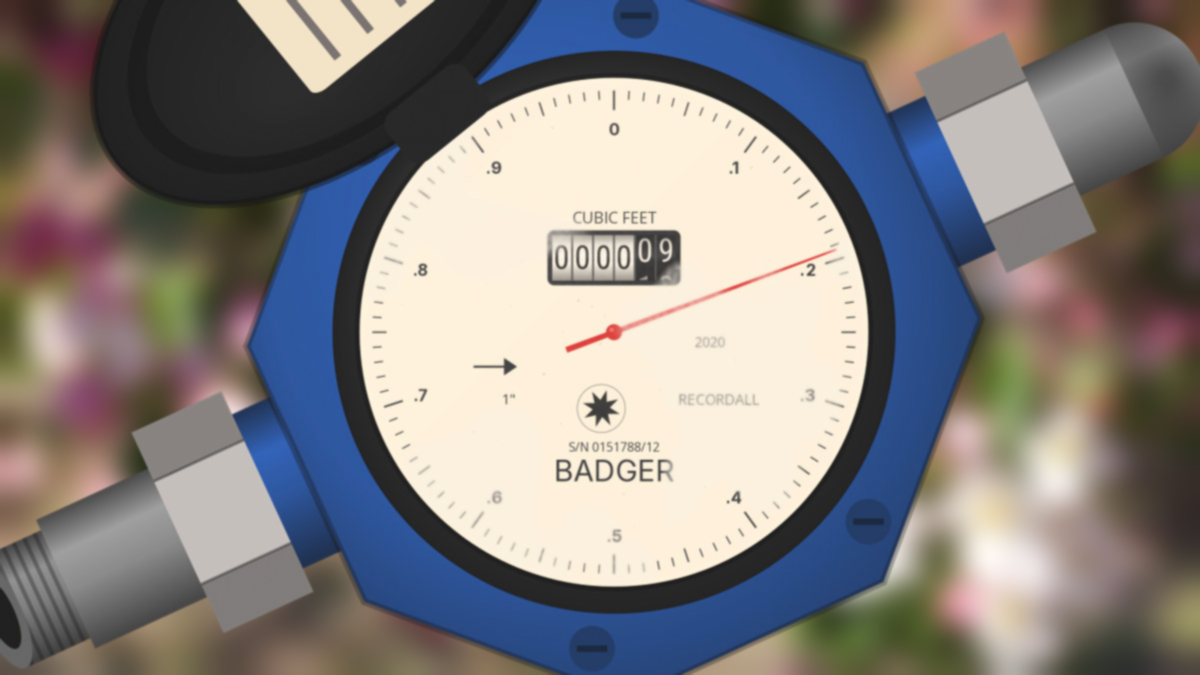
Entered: 9.19 ft³
